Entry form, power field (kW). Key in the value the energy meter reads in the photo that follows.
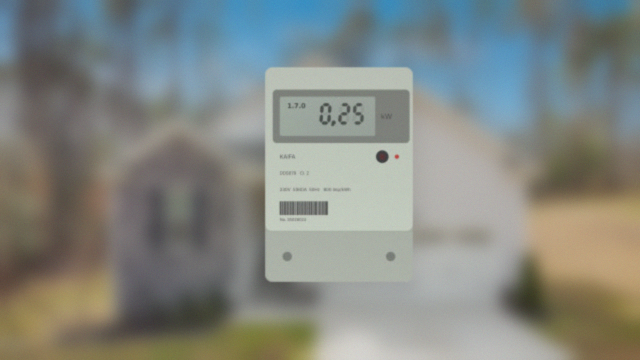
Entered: 0.25 kW
